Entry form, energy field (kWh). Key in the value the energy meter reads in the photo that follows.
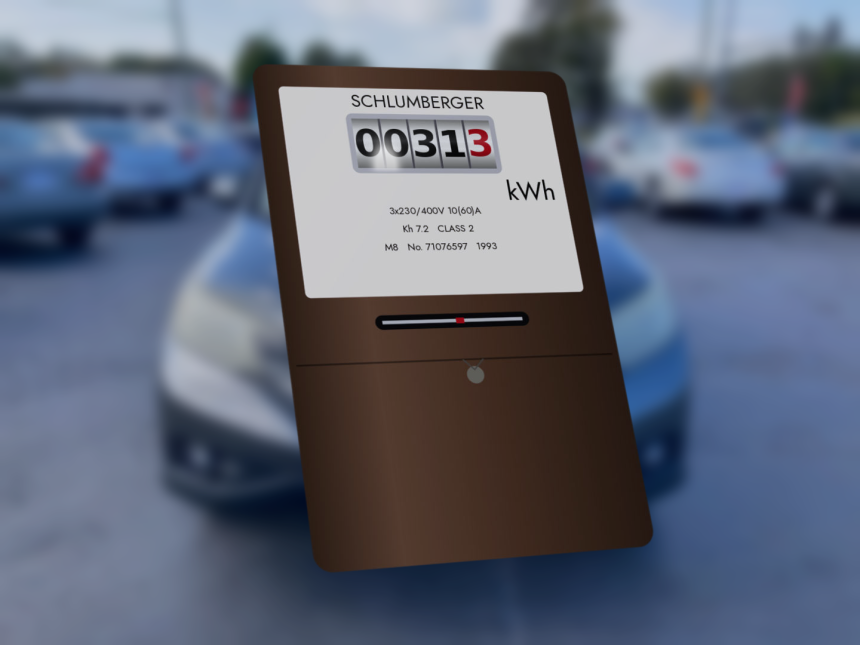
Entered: 31.3 kWh
